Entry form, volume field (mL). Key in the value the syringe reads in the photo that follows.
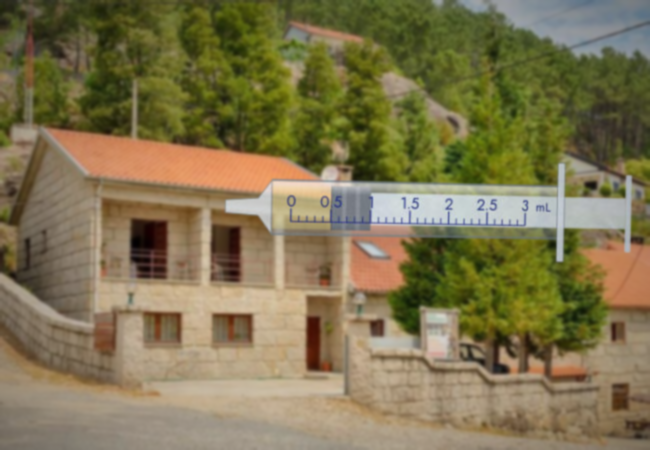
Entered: 0.5 mL
